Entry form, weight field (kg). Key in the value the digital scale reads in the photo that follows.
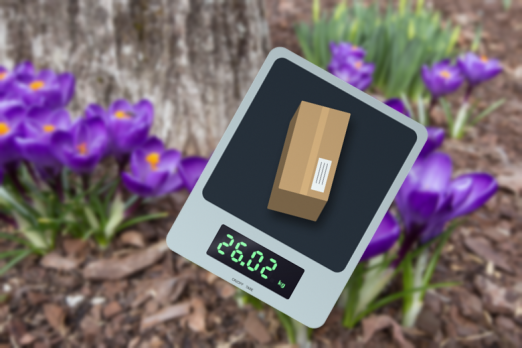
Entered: 26.02 kg
